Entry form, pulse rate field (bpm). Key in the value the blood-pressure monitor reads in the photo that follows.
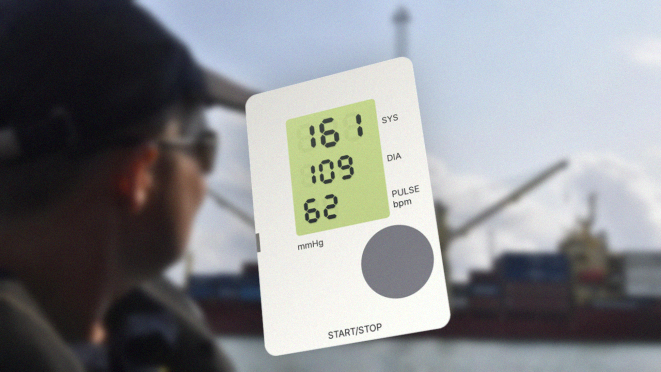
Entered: 62 bpm
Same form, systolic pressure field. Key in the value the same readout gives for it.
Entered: 161 mmHg
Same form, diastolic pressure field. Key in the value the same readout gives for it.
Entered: 109 mmHg
